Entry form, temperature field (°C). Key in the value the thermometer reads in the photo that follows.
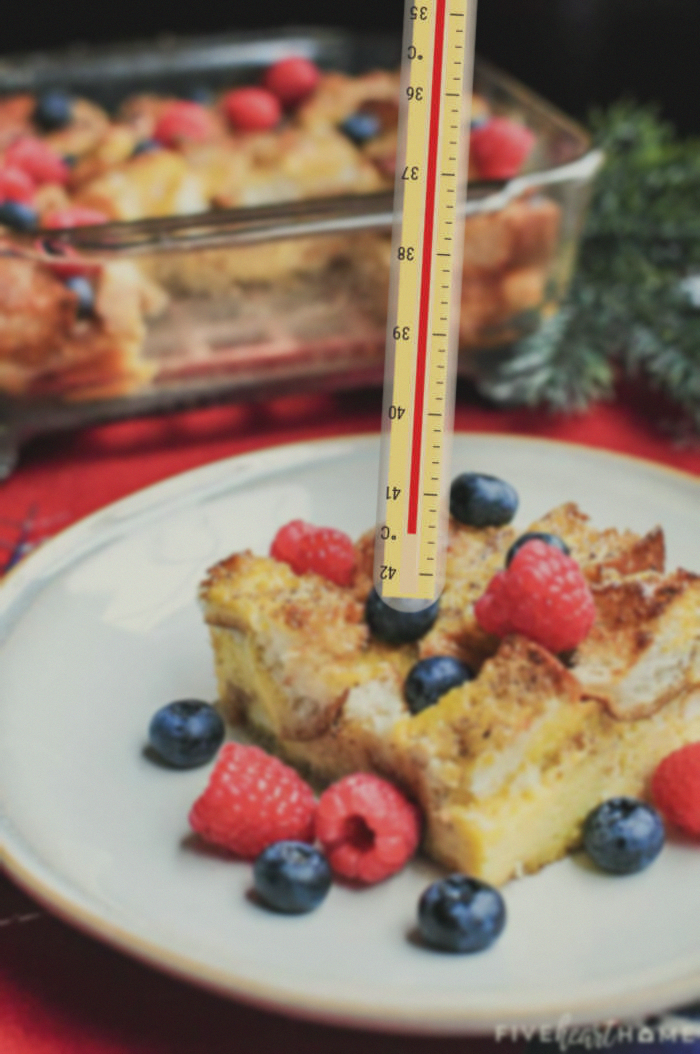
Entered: 41.5 °C
